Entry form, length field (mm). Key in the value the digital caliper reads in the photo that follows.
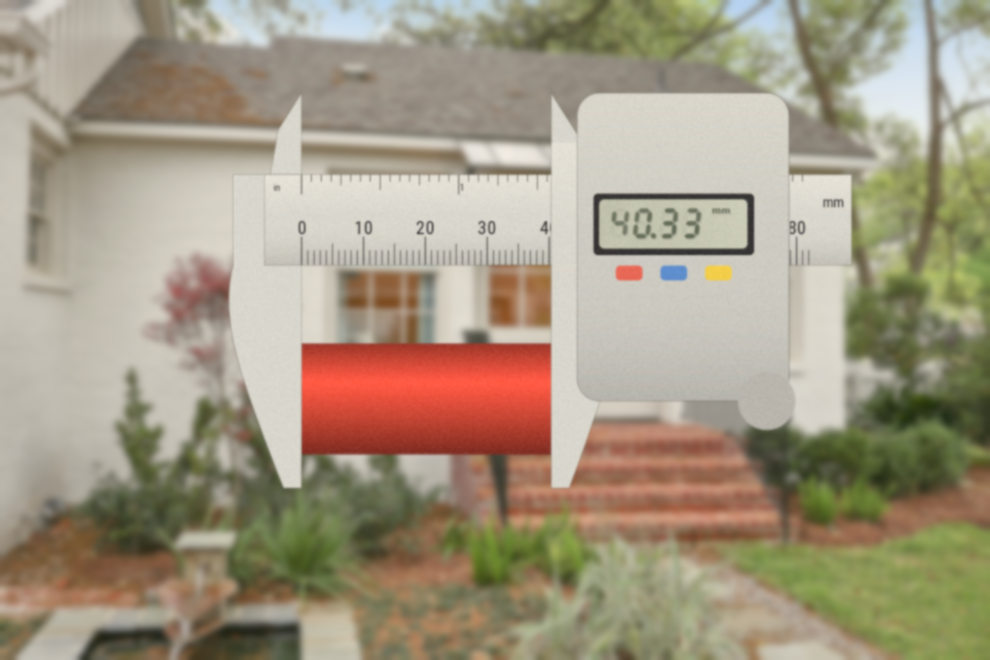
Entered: 40.33 mm
